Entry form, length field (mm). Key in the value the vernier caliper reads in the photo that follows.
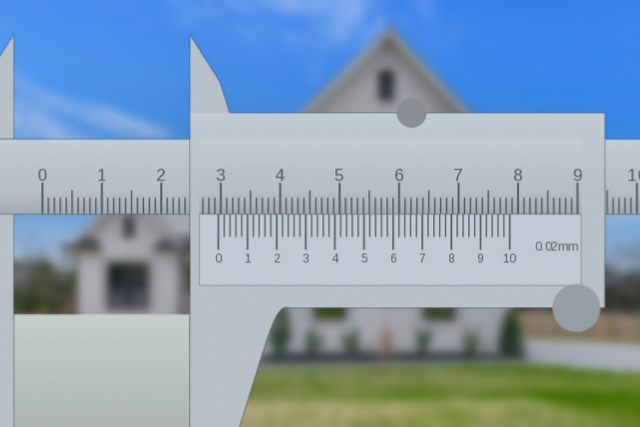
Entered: 29.6 mm
